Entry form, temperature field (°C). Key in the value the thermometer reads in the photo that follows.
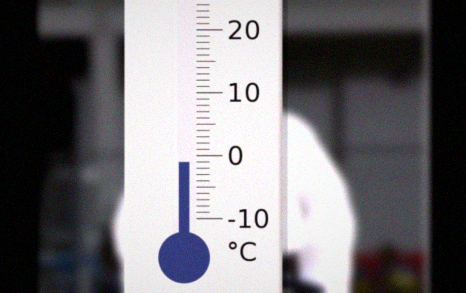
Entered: -1 °C
